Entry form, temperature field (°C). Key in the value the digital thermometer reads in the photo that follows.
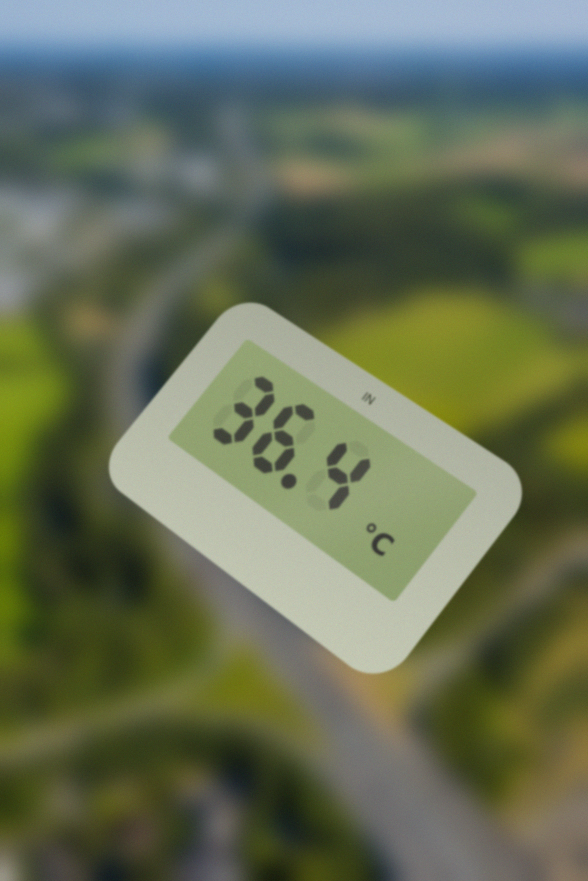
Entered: 36.4 °C
